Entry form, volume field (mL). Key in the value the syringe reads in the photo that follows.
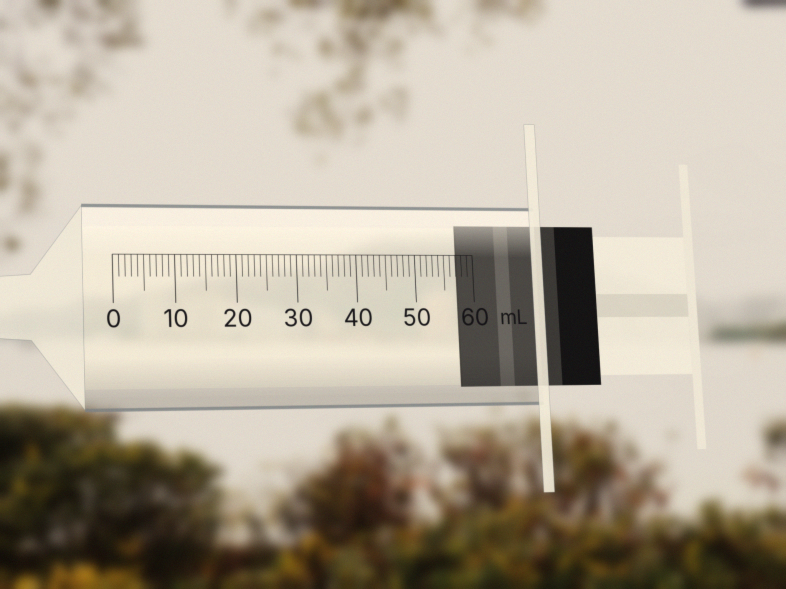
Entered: 57 mL
